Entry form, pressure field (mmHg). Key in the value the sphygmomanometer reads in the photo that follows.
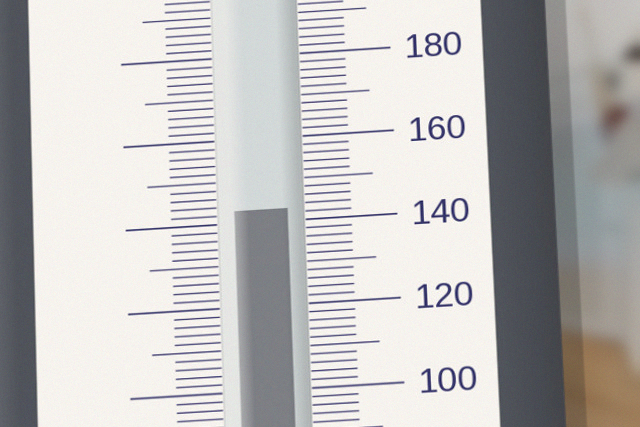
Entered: 143 mmHg
